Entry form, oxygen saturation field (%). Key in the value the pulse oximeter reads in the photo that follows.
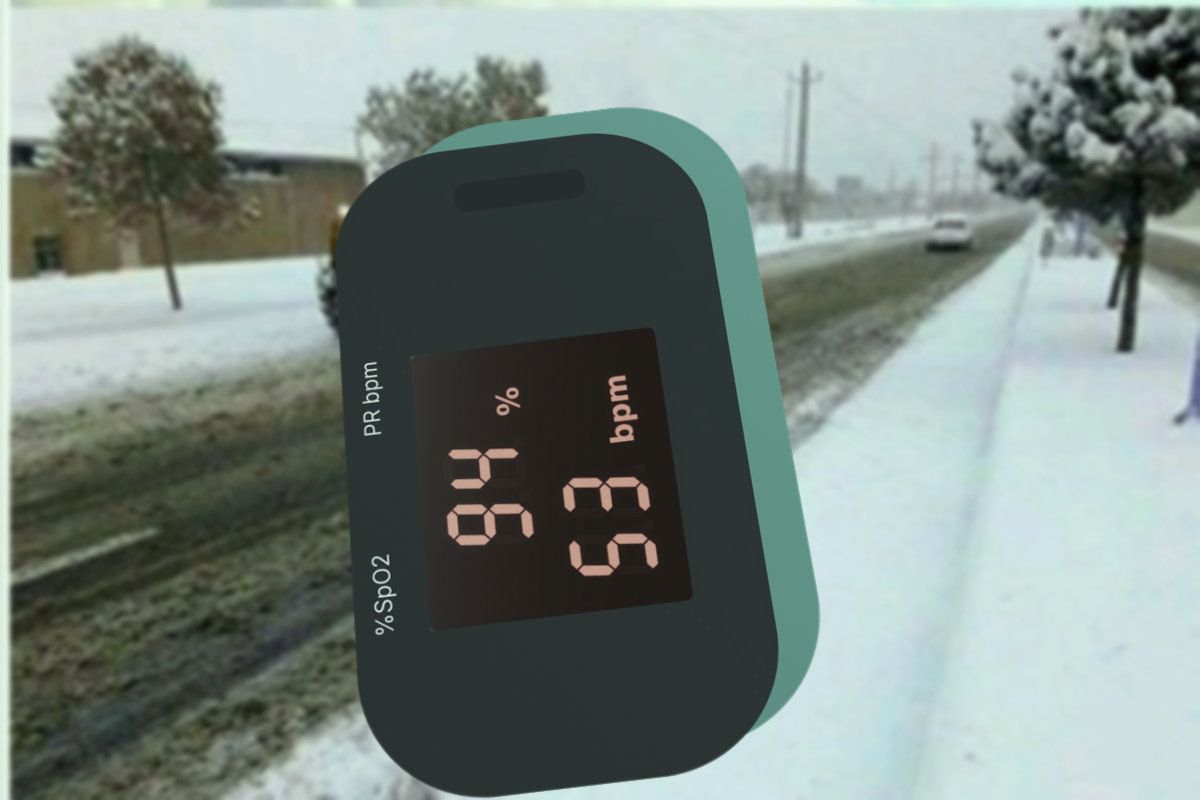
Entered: 94 %
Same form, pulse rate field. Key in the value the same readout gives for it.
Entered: 53 bpm
